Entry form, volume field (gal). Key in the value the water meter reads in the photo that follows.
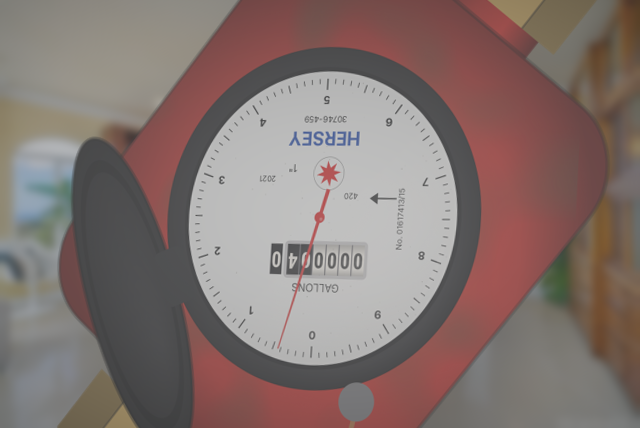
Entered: 40.4 gal
